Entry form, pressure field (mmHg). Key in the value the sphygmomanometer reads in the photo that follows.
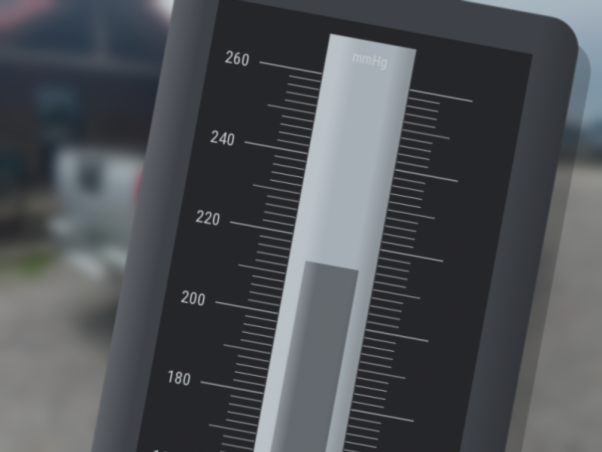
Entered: 214 mmHg
